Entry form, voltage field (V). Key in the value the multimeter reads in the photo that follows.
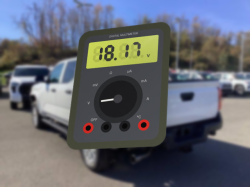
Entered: 18.17 V
